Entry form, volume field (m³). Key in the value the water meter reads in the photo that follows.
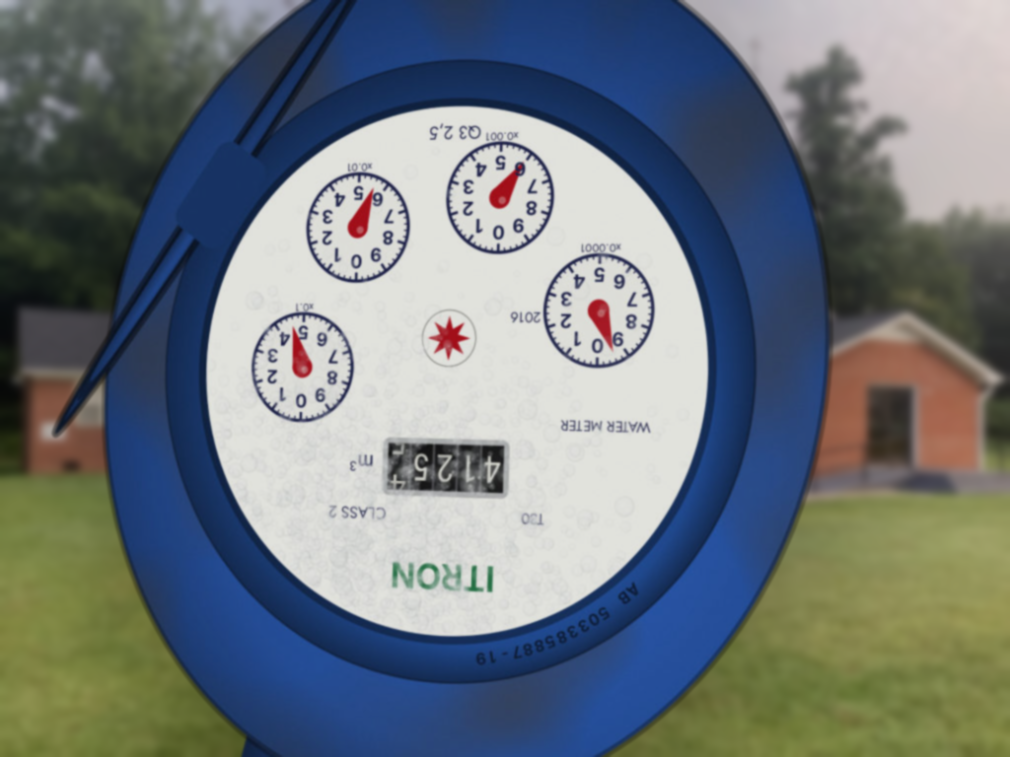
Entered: 41254.4559 m³
